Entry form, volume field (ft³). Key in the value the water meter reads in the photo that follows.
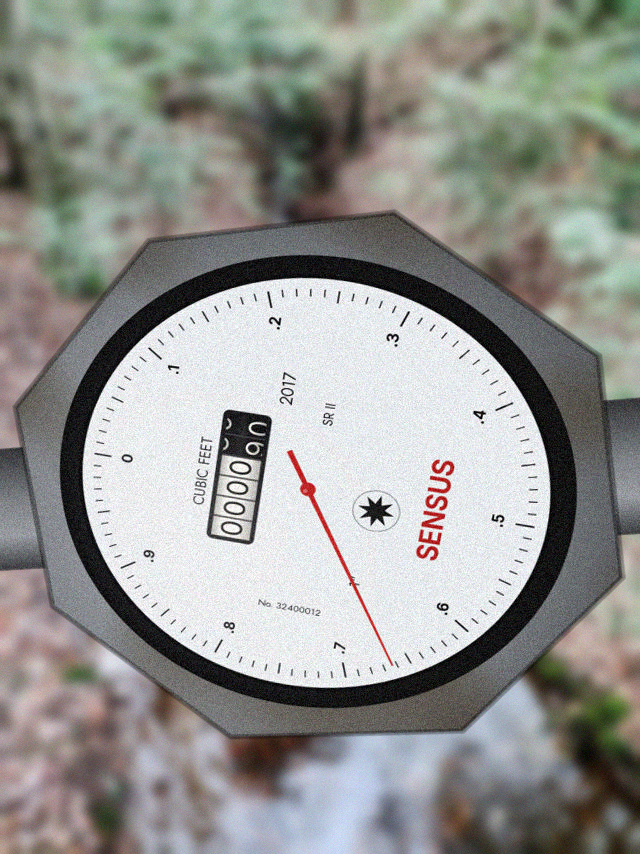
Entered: 89.66 ft³
